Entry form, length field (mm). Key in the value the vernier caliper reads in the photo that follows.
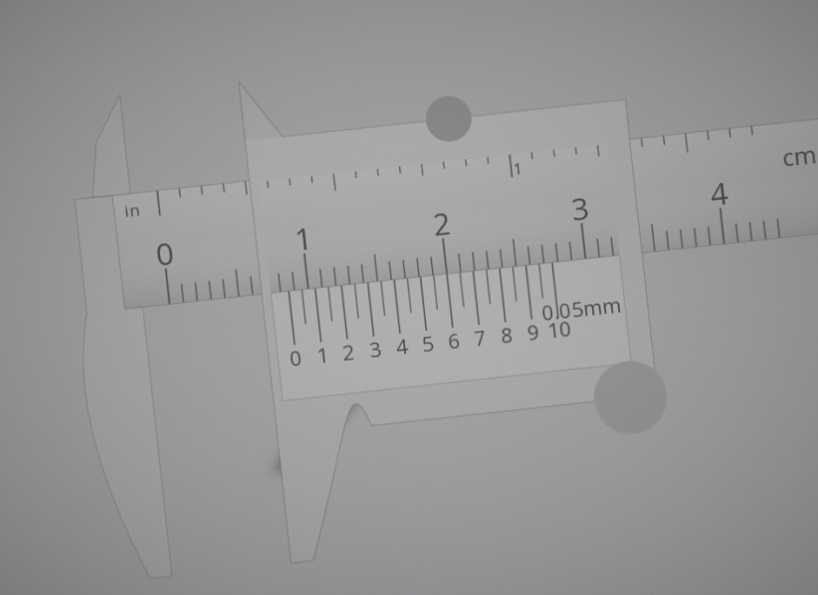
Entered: 8.6 mm
